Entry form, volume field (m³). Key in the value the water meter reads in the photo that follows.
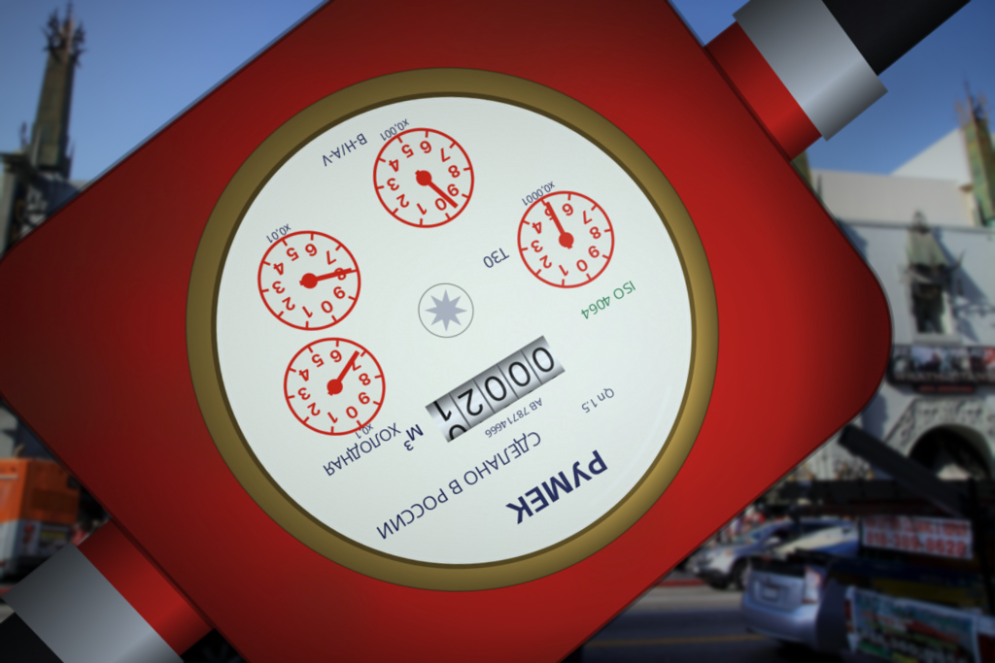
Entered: 20.6795 m³
